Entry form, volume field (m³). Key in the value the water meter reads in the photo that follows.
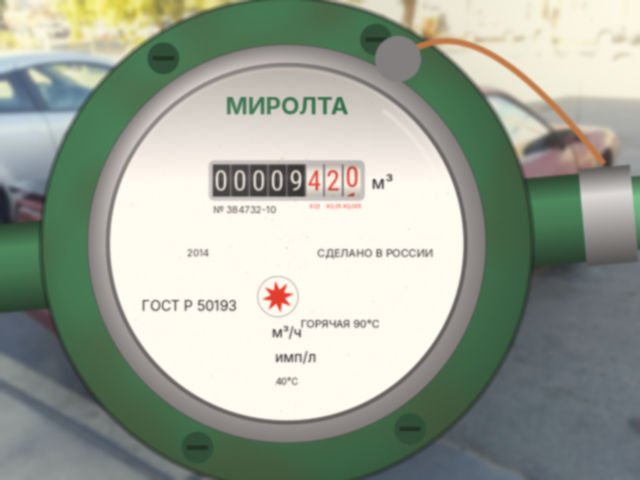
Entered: 9.420 m³
